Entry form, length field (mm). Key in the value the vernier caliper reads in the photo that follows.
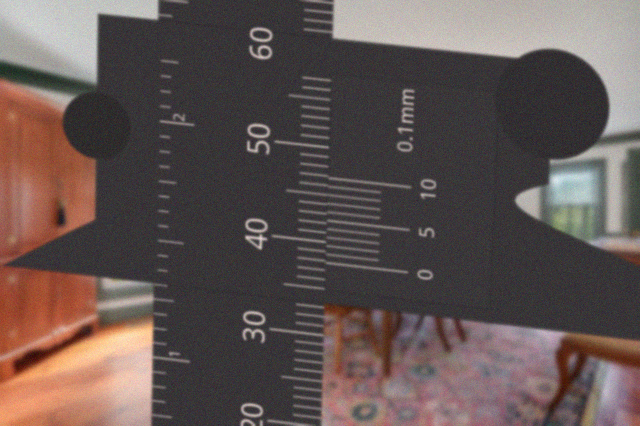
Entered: 37.8 mm
